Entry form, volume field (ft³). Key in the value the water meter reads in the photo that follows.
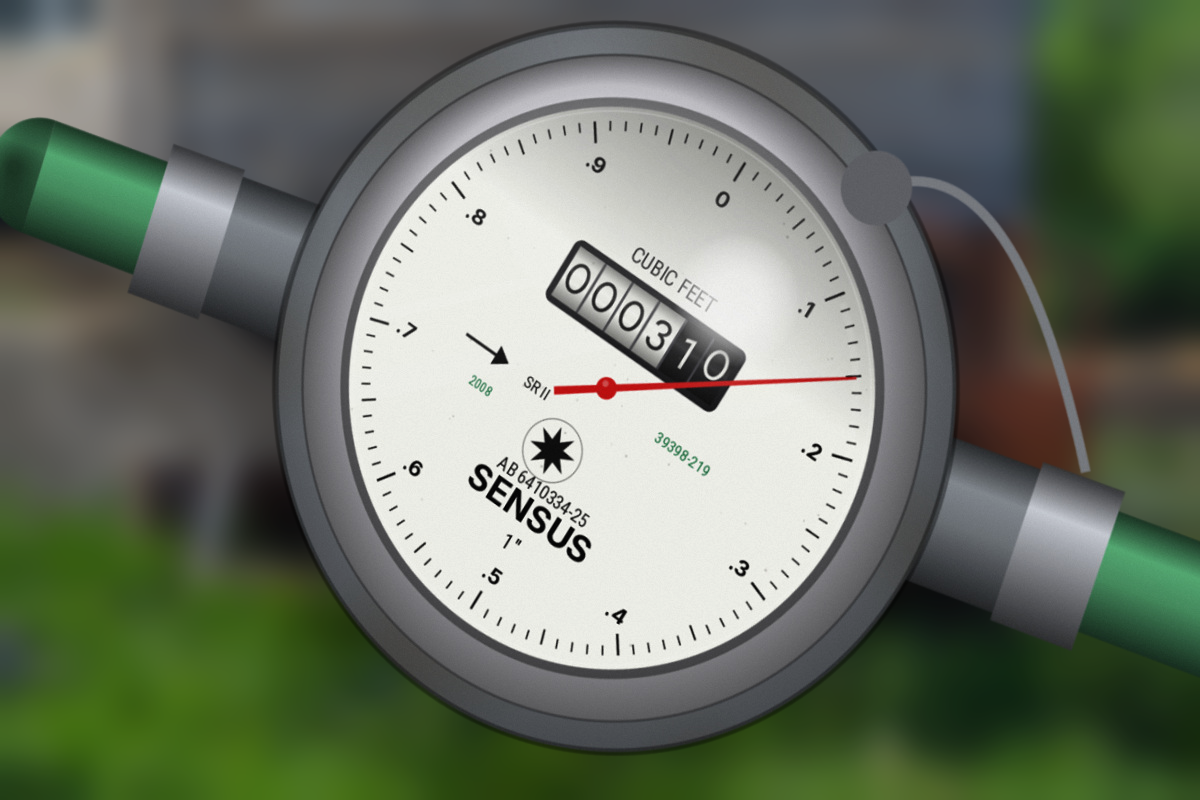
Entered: 310.15 ft³
